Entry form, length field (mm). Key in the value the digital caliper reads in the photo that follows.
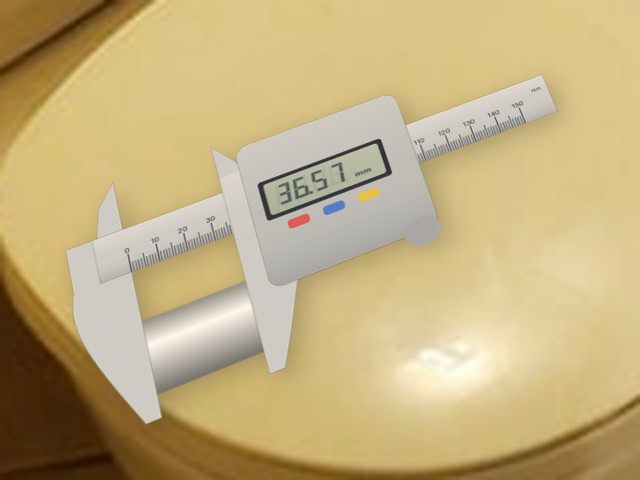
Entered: 36.57 mm
